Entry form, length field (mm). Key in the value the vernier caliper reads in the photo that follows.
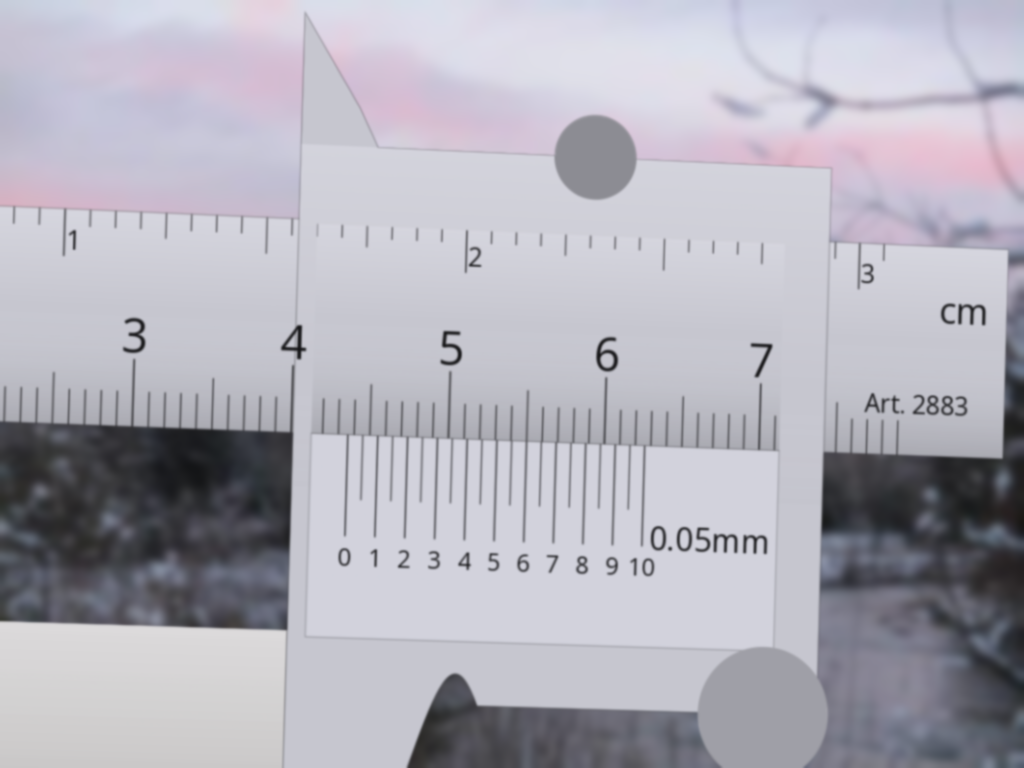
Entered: 43.6 mm
